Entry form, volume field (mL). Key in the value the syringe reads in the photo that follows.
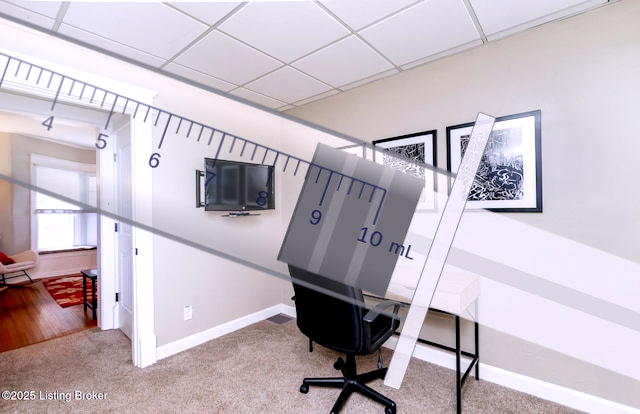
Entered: 8.6 mL
